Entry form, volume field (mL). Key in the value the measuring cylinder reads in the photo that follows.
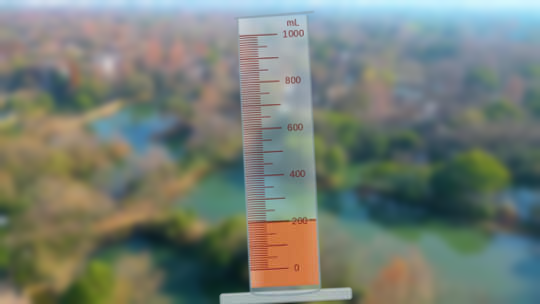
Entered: 200 mL
